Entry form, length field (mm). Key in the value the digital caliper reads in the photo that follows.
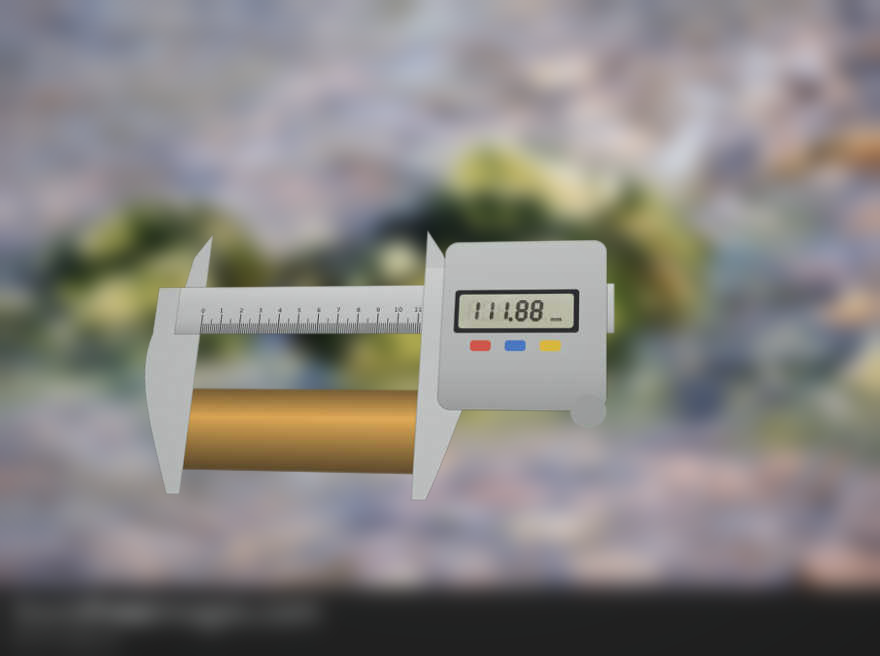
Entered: 111.88 mm
